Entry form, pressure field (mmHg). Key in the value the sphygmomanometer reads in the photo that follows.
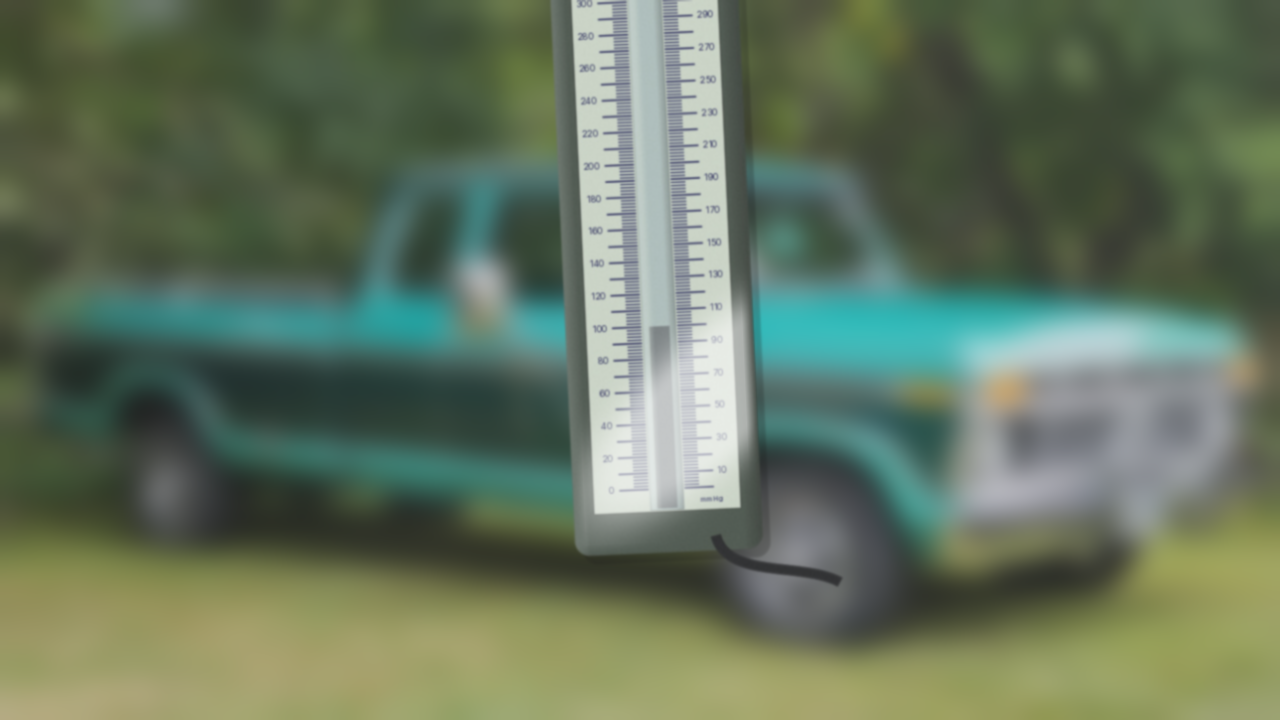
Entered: 100 mmHg
